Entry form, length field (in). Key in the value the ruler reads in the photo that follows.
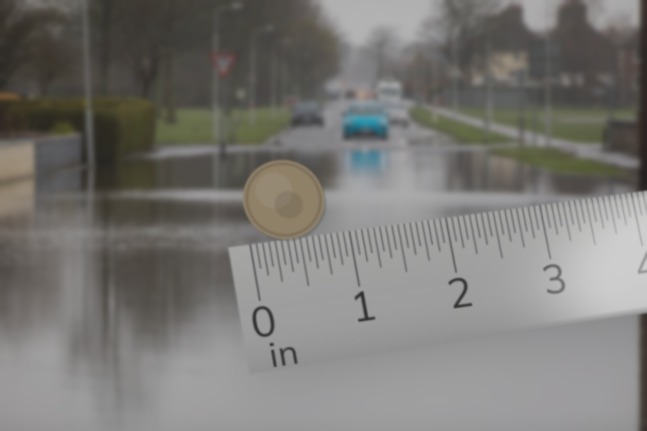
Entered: 0.8125 in
